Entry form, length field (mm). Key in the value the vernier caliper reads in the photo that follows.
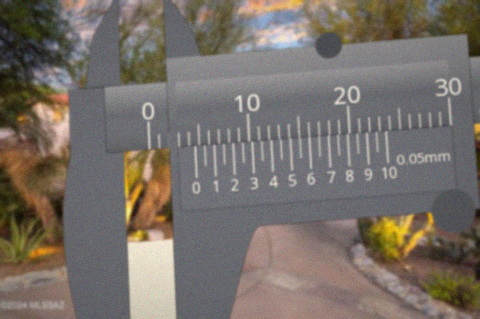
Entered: 4.6 mm
